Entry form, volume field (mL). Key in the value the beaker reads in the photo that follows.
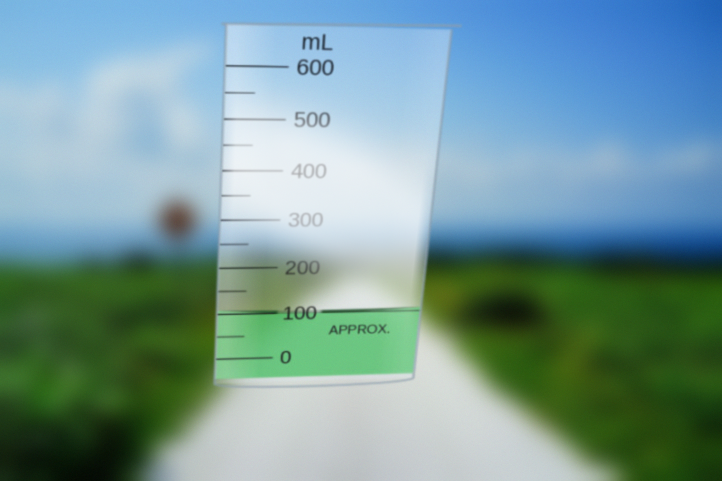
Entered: 100 mL
